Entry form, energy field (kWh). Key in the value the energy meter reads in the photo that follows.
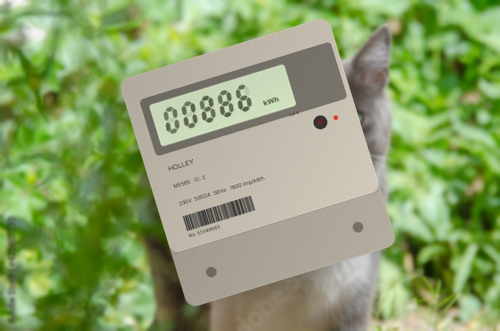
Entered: 886 kWh
